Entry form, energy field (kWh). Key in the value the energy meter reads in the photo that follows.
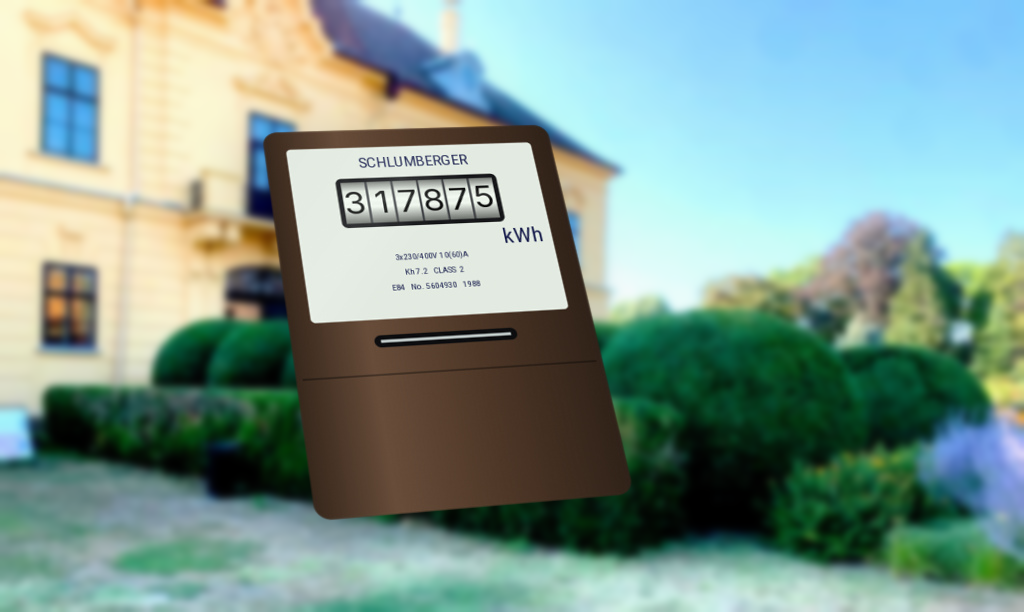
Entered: 317875 kWh
